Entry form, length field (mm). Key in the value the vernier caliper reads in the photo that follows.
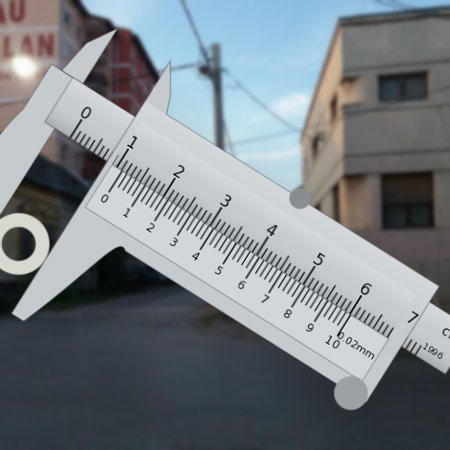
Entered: 11.2 mm
